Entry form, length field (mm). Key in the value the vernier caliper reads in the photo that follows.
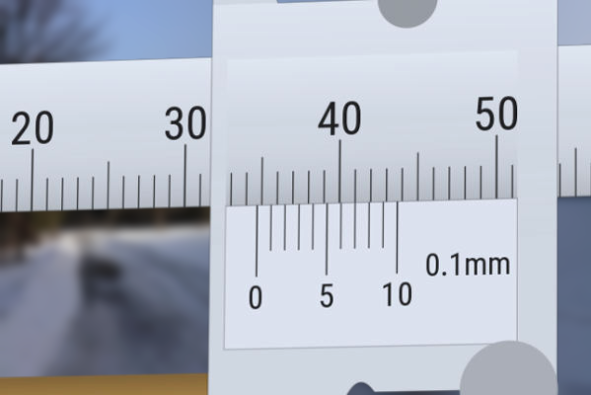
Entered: 34.7 mm
